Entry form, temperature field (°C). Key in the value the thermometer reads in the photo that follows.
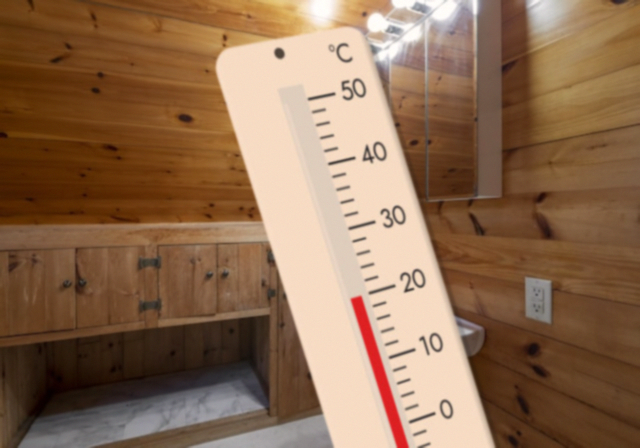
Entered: 20 °C
